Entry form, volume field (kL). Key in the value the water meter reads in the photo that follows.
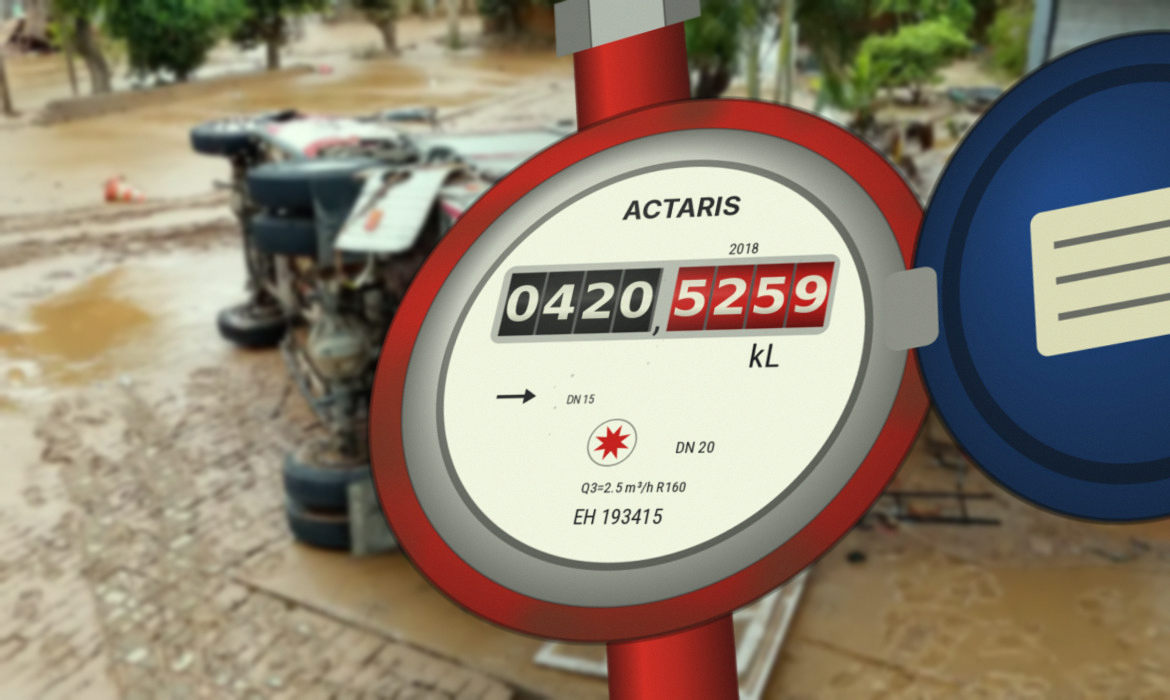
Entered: 420.5259 kL
